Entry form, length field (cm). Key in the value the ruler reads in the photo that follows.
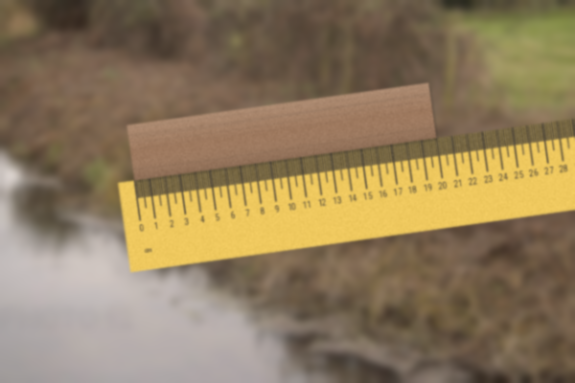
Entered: 20 cm
